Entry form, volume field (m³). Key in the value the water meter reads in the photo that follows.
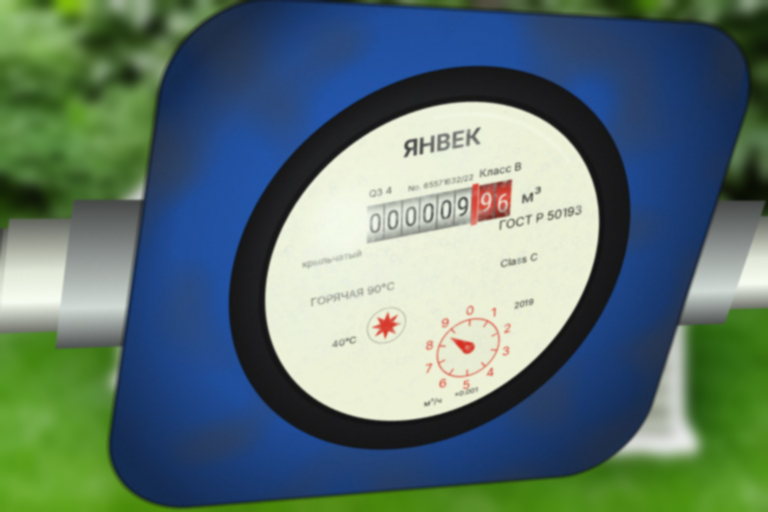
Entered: 9.958 m³
